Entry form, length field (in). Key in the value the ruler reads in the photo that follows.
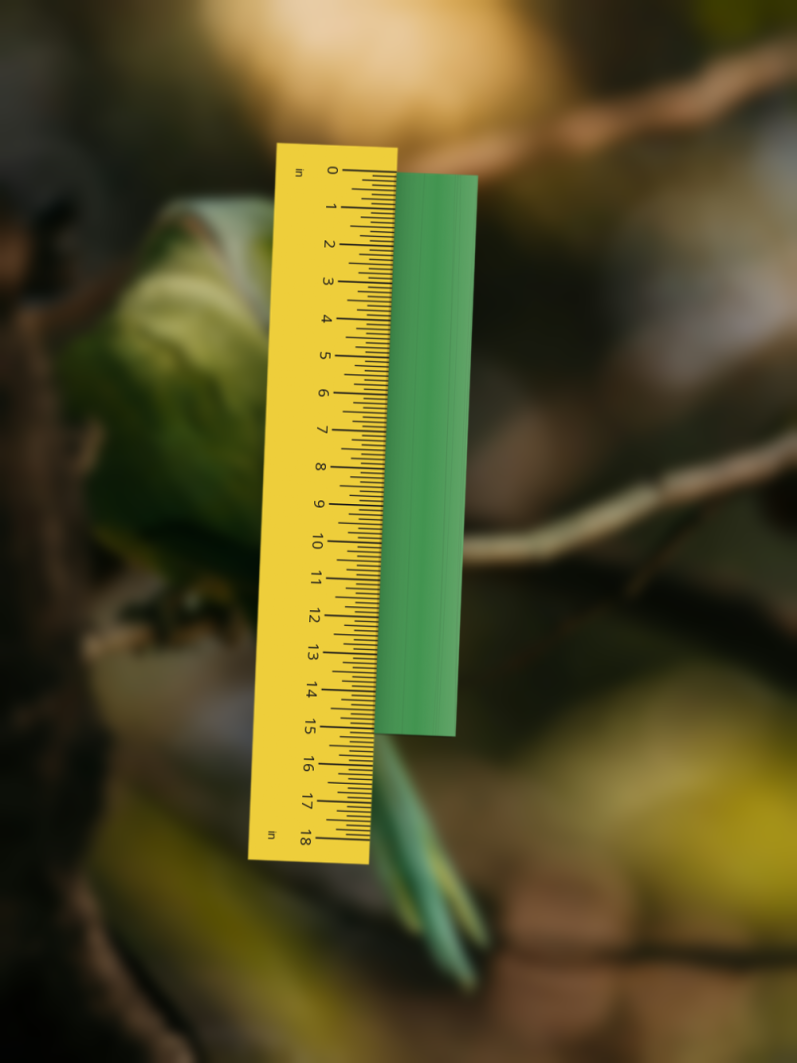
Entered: 15.125 in
